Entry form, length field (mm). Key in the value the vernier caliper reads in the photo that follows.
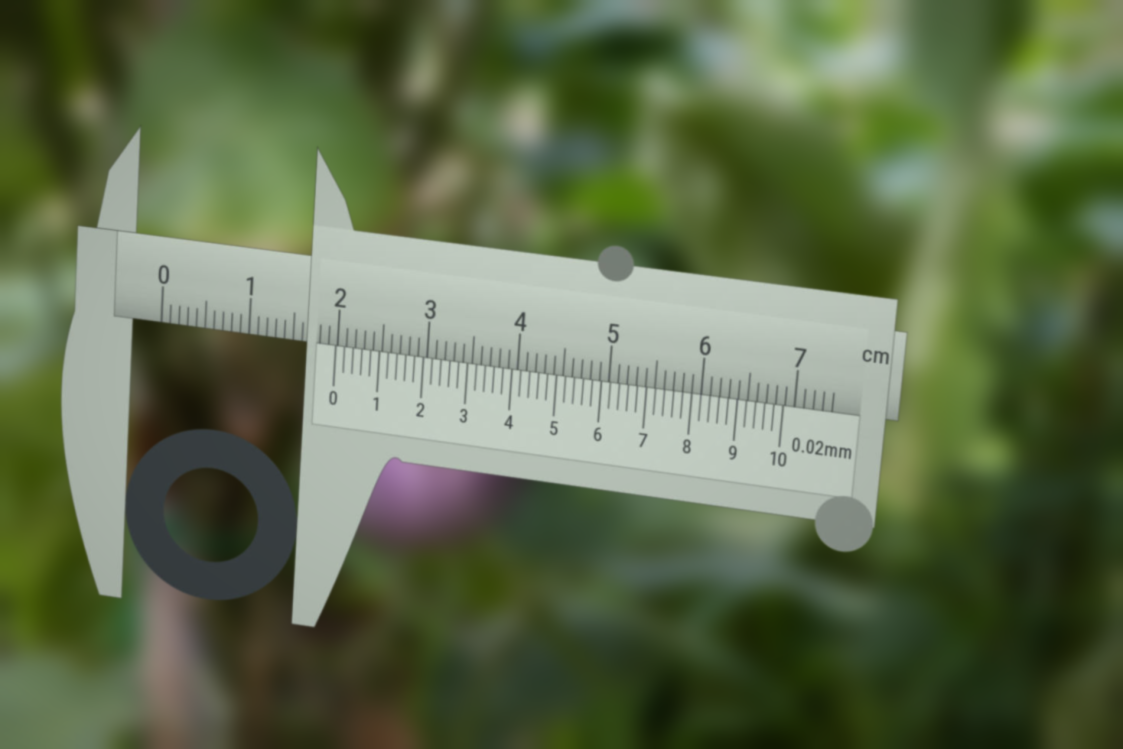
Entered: 19.8 mm
